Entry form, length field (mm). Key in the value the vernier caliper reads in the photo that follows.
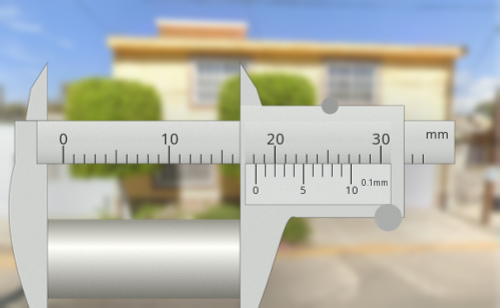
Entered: 18.2 mm
